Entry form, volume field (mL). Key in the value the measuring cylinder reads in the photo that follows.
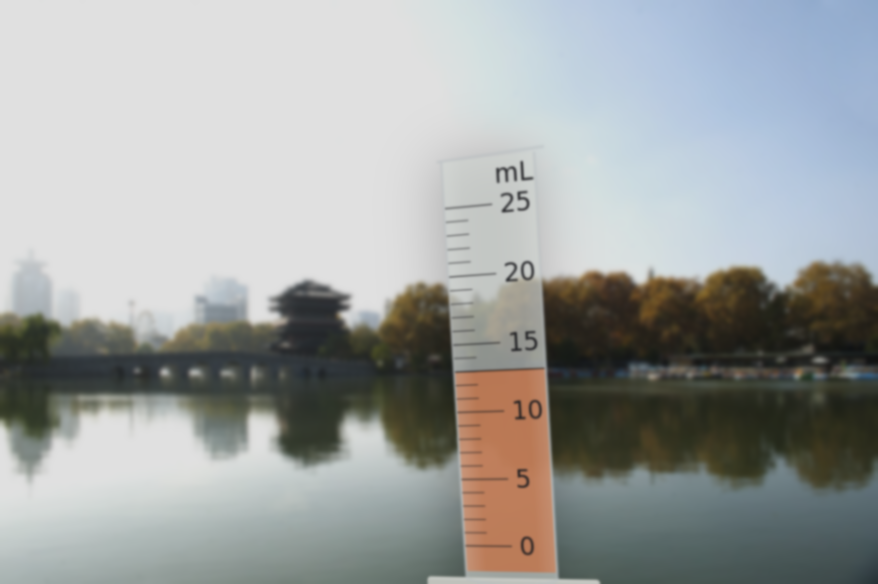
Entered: 13 mL
